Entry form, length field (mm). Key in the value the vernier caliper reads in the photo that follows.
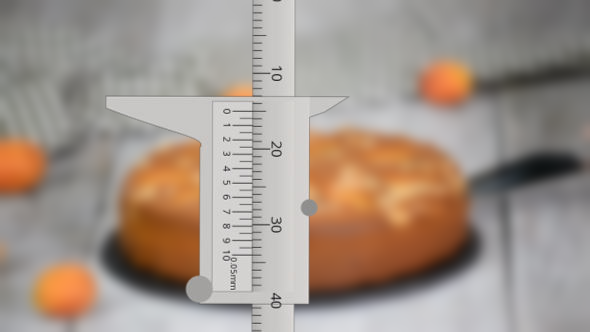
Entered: 15.0 mm
